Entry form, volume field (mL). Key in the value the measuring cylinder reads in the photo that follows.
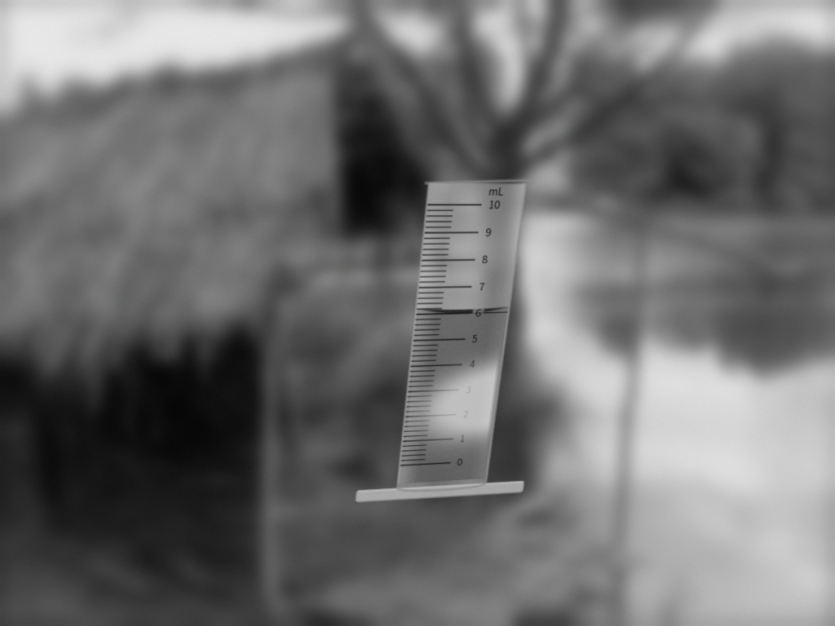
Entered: 6 mL
